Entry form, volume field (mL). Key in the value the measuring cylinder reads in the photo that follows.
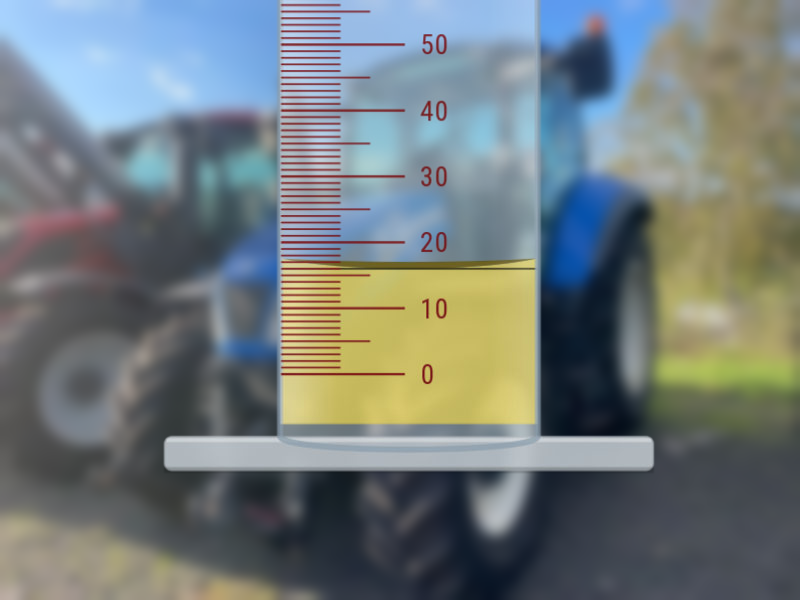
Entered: 16 mL
